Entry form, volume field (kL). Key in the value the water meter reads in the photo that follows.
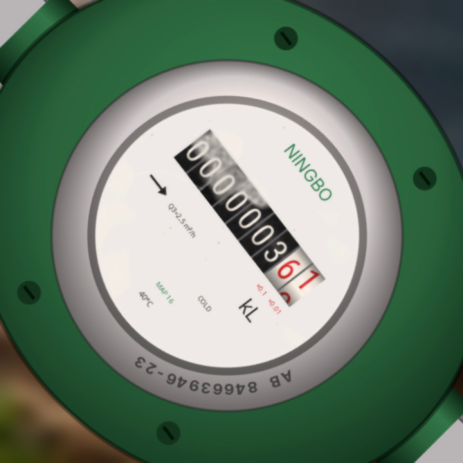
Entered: 3.61 kL
